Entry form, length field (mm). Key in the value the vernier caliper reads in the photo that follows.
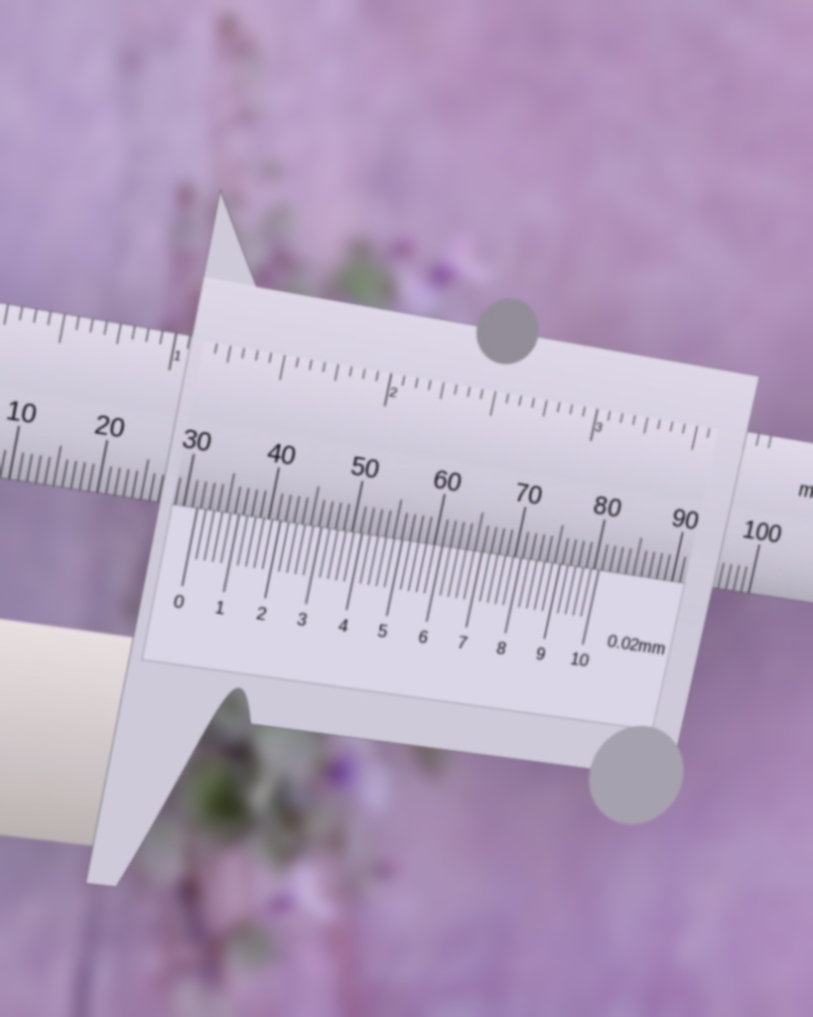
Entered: 31.6 mm
